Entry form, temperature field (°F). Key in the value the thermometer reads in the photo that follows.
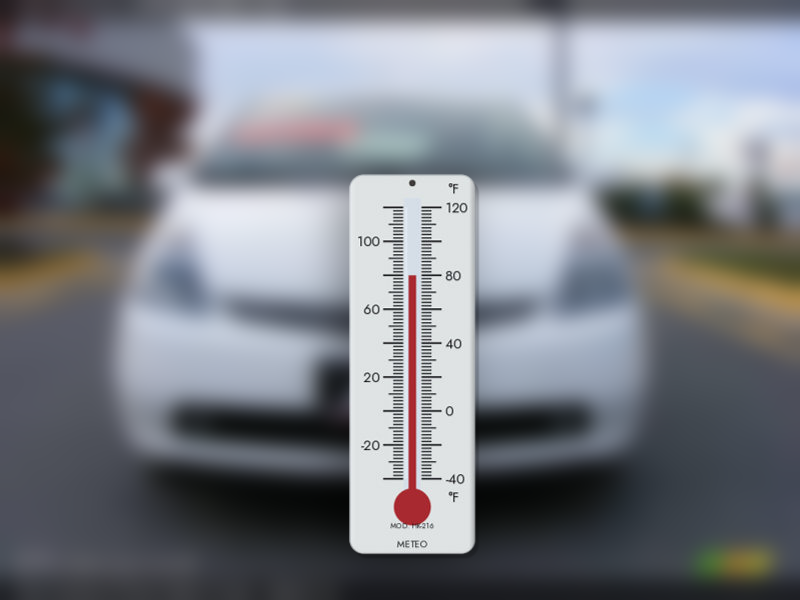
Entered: 80 °F
